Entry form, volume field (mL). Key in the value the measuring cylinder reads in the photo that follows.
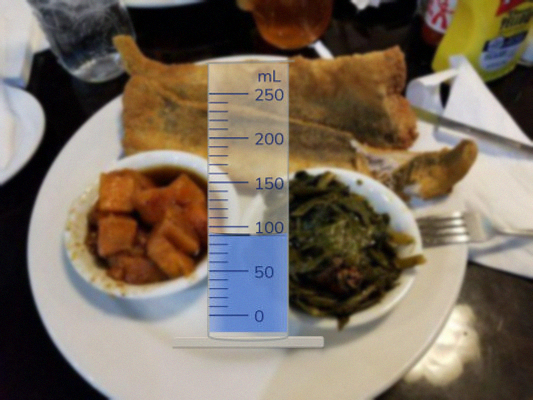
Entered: 90 mL
